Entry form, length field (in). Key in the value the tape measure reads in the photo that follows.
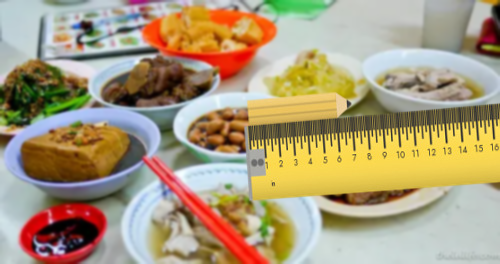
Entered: 7 in
